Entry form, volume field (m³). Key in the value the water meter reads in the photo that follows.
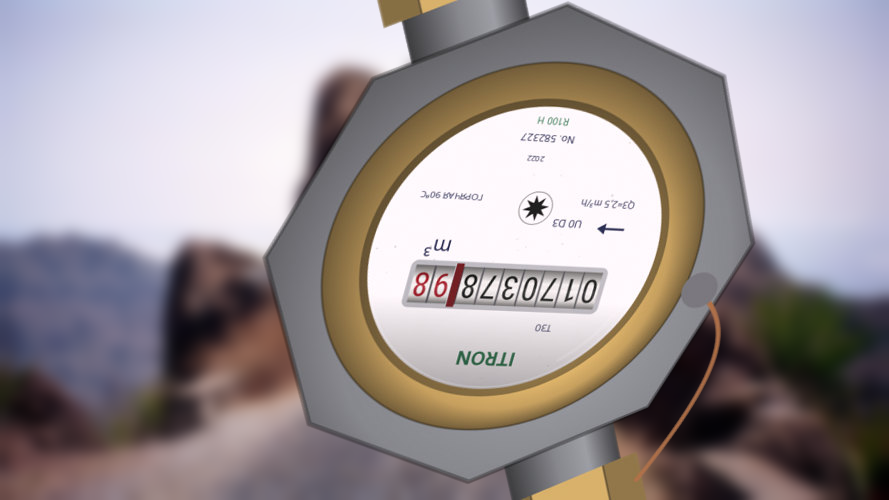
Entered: 170378.98 m³
